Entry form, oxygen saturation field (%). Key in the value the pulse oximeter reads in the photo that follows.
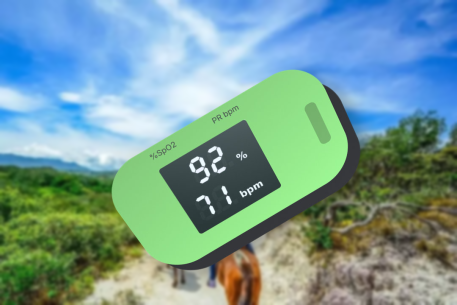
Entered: 92 %
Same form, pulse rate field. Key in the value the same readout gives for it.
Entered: 71 bpm
